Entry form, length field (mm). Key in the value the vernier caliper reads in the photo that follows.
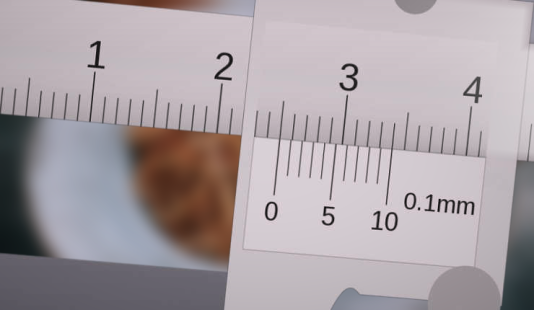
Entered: 25.0 mm
